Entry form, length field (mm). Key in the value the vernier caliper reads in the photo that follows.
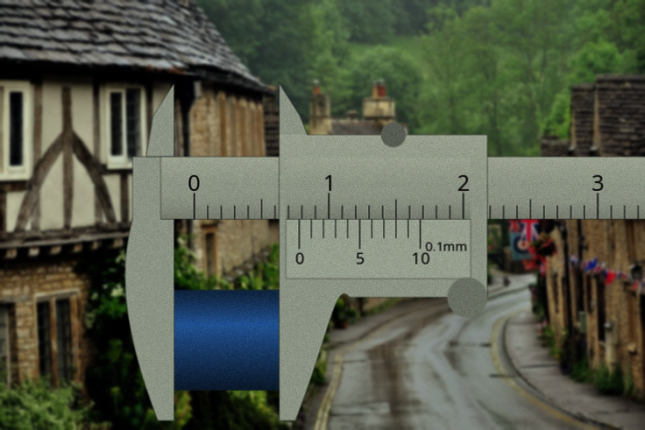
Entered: 7.8 mm
